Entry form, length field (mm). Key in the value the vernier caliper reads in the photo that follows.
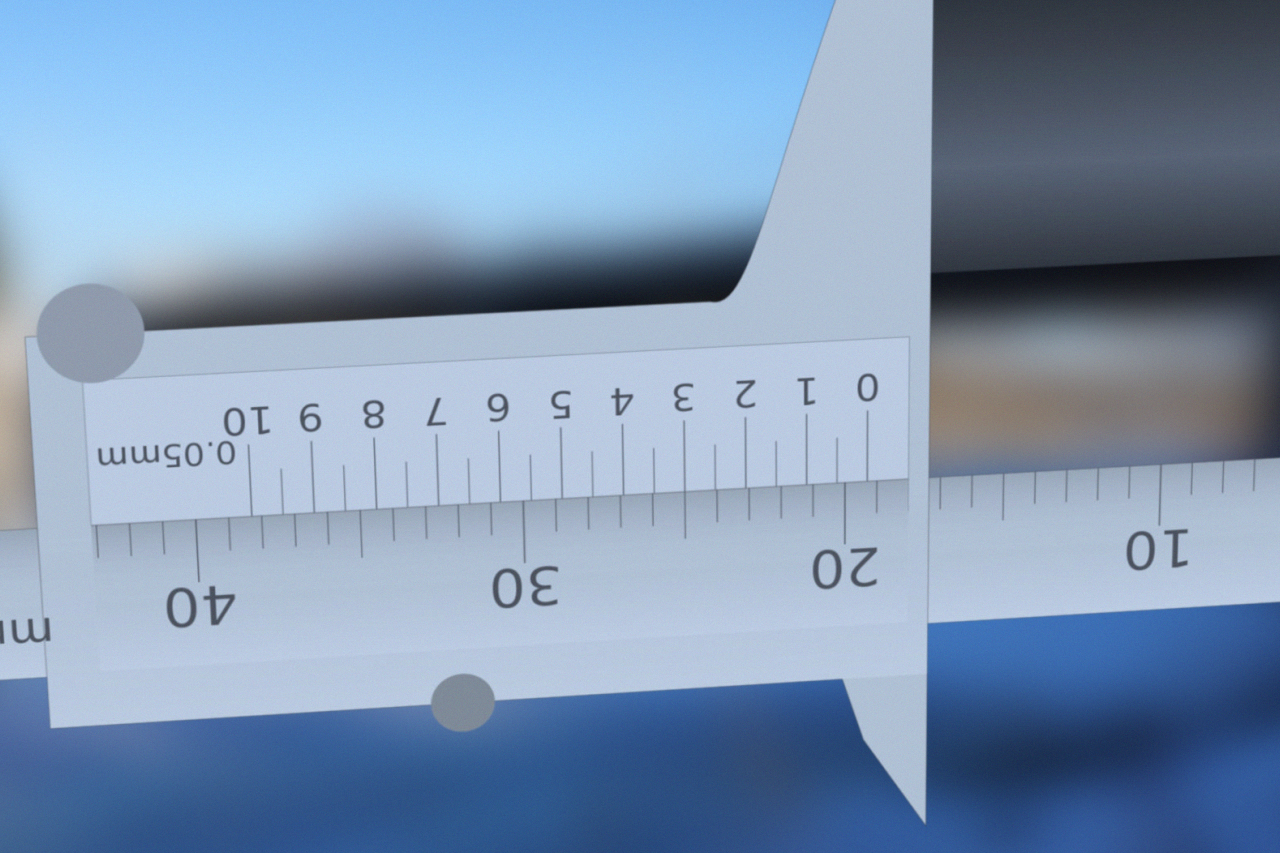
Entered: 19.30 mm
